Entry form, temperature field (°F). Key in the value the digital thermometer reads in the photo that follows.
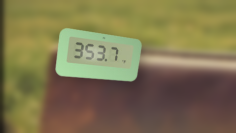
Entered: 353.7 °F
